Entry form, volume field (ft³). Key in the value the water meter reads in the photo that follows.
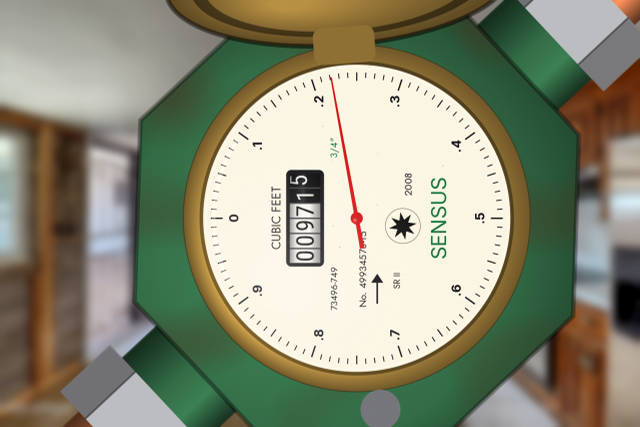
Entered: 9715.22 ft³
